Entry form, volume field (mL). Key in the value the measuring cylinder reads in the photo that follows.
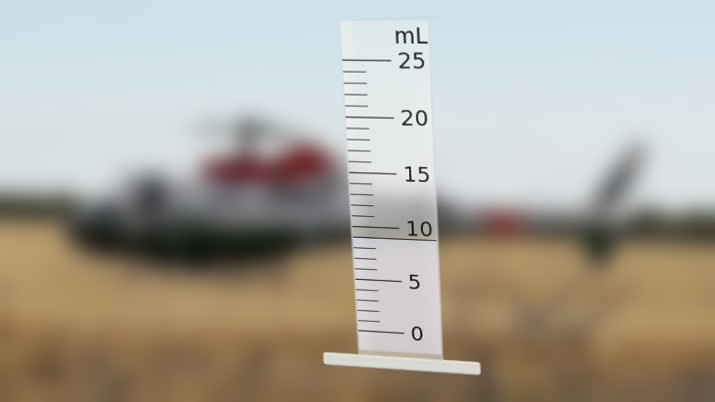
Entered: 9 mL
